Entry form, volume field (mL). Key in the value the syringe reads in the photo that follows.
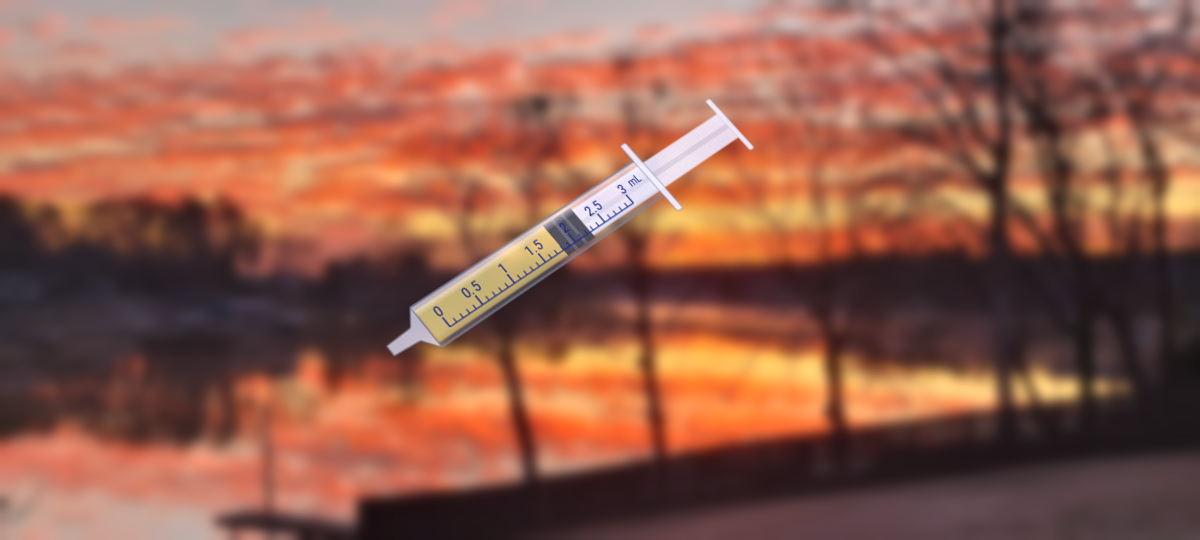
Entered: 1.8 mL
